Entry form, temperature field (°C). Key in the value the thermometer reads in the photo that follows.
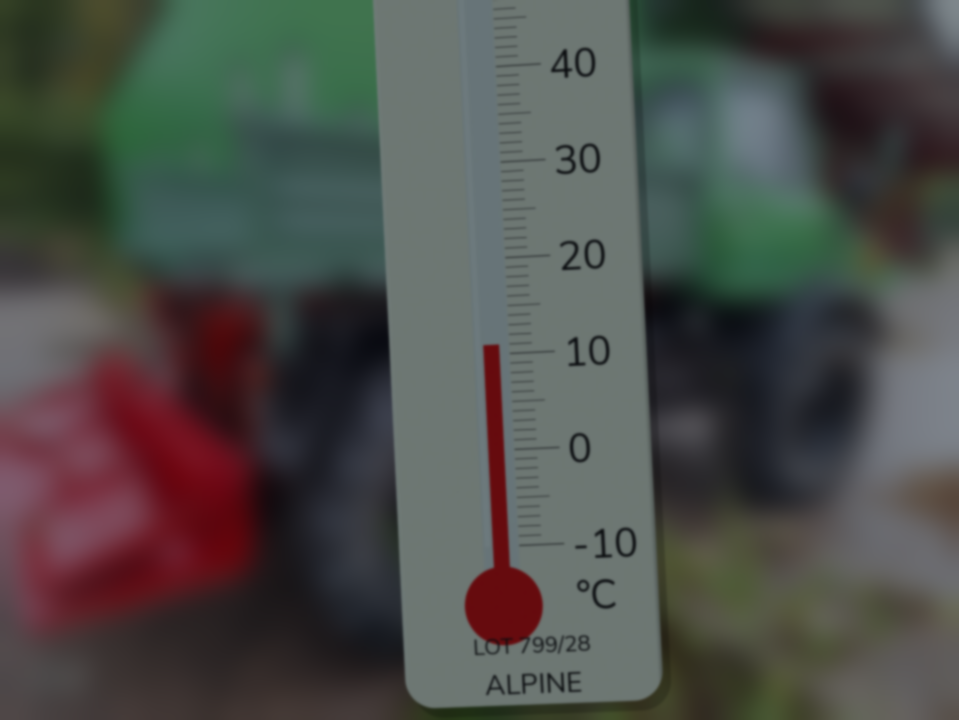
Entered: 11 °C
